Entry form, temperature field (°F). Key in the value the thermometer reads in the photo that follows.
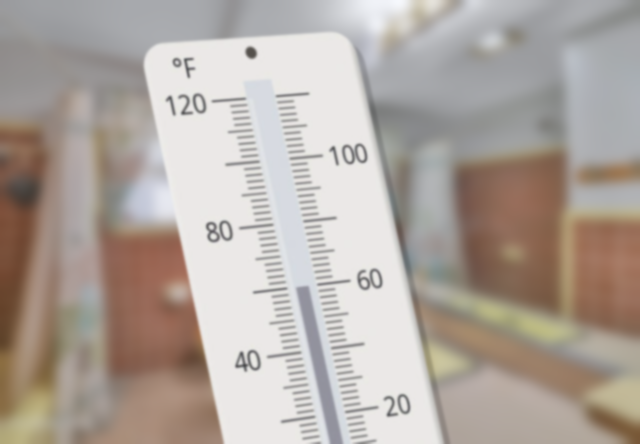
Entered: 60 °F
